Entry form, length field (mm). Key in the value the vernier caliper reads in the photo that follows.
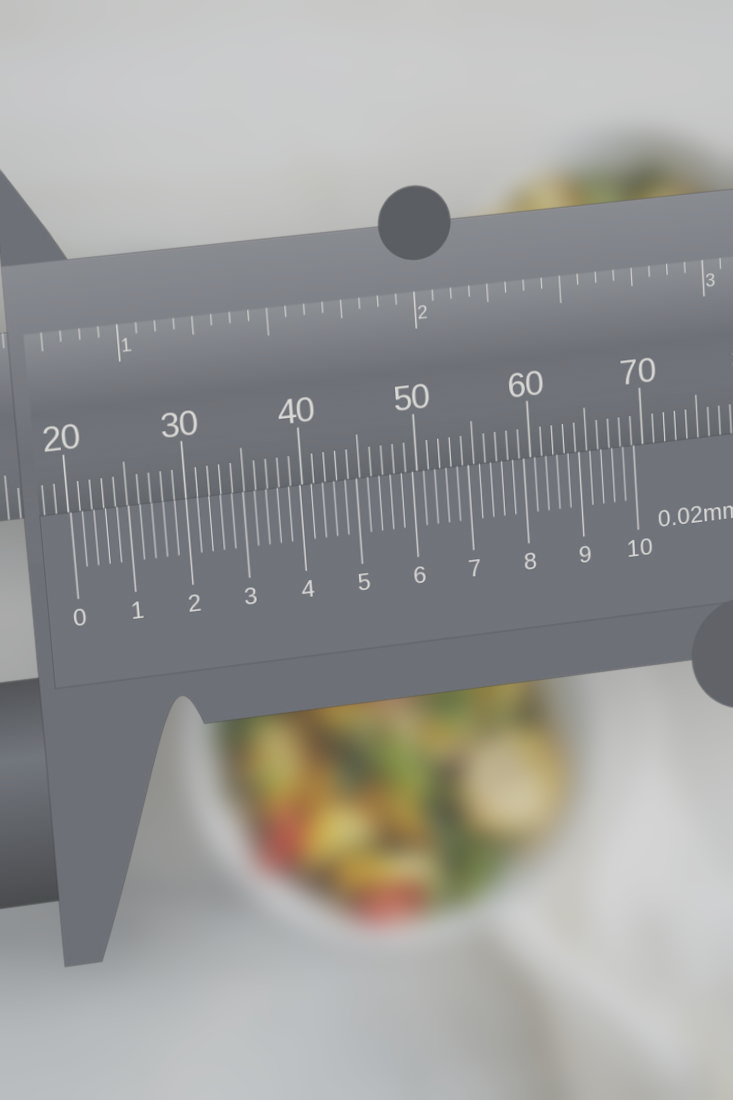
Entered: 20.2 mm
